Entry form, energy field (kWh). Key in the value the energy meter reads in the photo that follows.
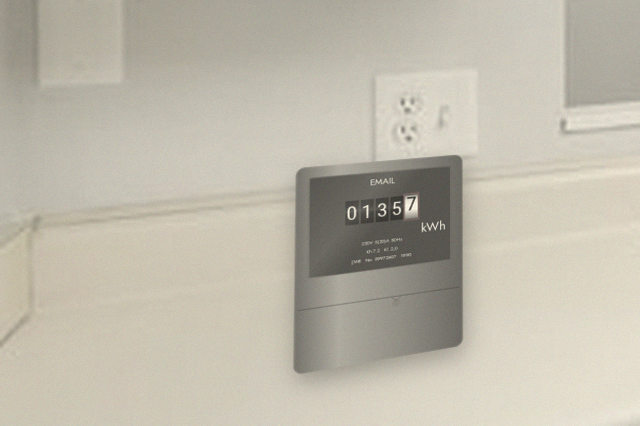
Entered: 135.7 kWh
